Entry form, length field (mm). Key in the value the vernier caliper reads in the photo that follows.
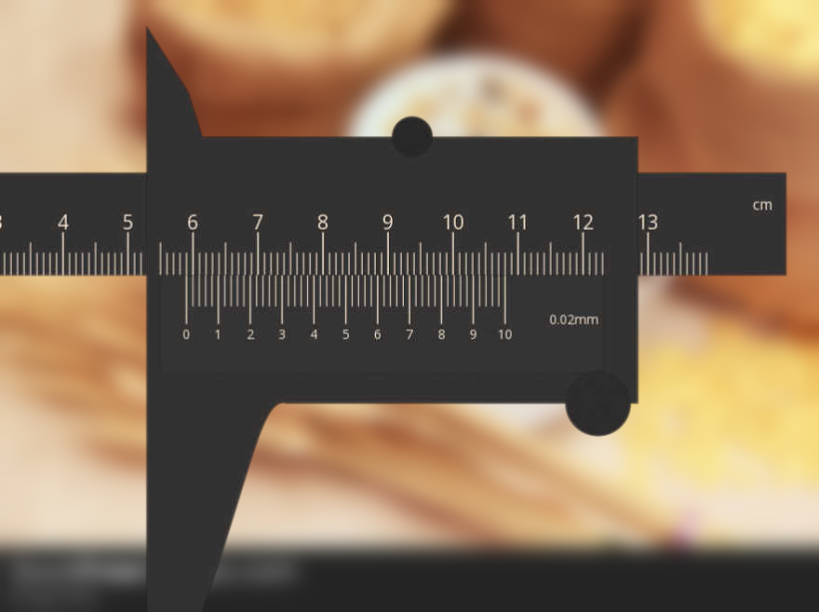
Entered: 59.0 mm
